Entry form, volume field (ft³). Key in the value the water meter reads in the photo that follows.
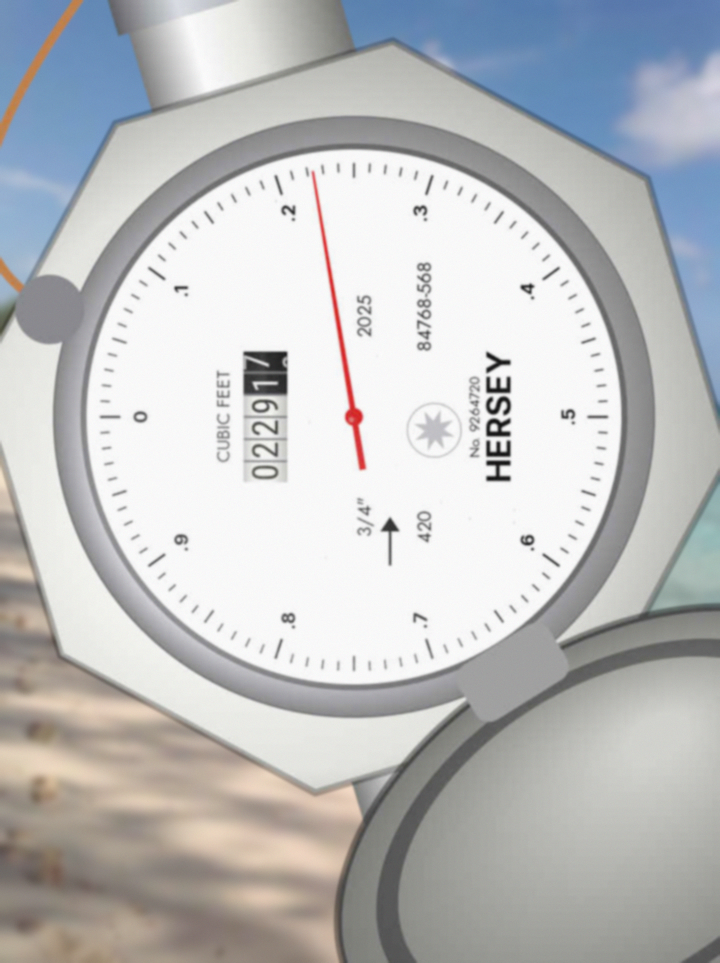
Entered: 22917.22 ft³
